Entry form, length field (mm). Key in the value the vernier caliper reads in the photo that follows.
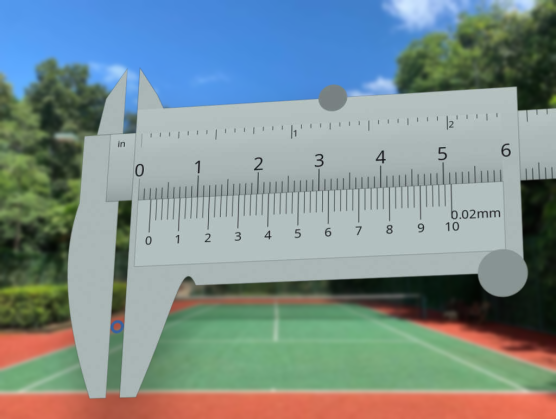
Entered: 2.2 mm
